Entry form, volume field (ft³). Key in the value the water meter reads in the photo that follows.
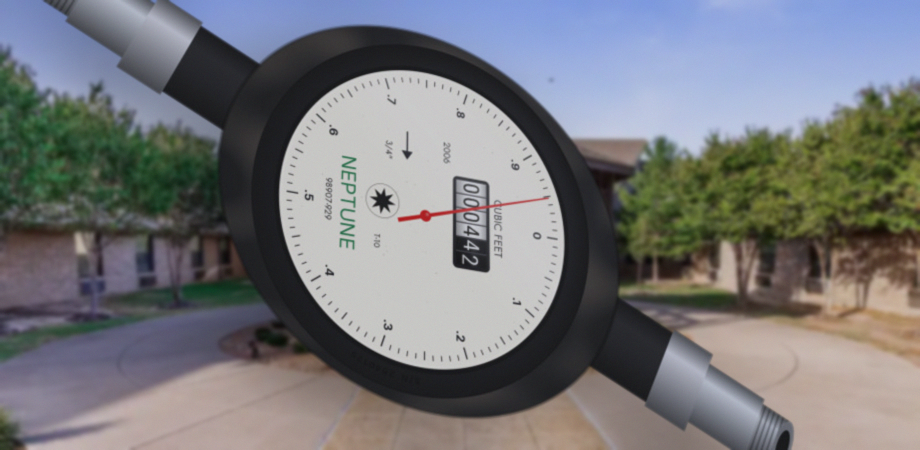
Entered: 441.95 ft³
